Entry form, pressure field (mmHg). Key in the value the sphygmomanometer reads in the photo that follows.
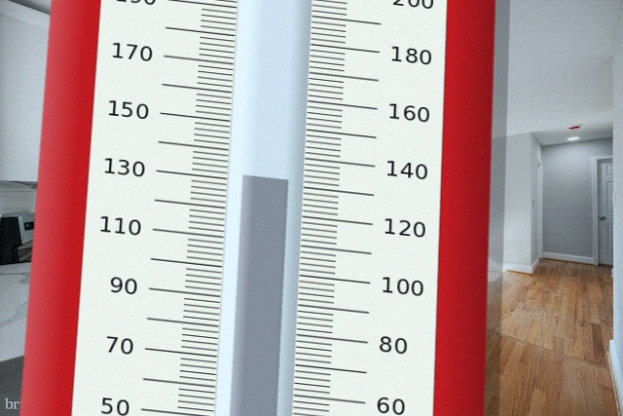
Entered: 132 mmHg
